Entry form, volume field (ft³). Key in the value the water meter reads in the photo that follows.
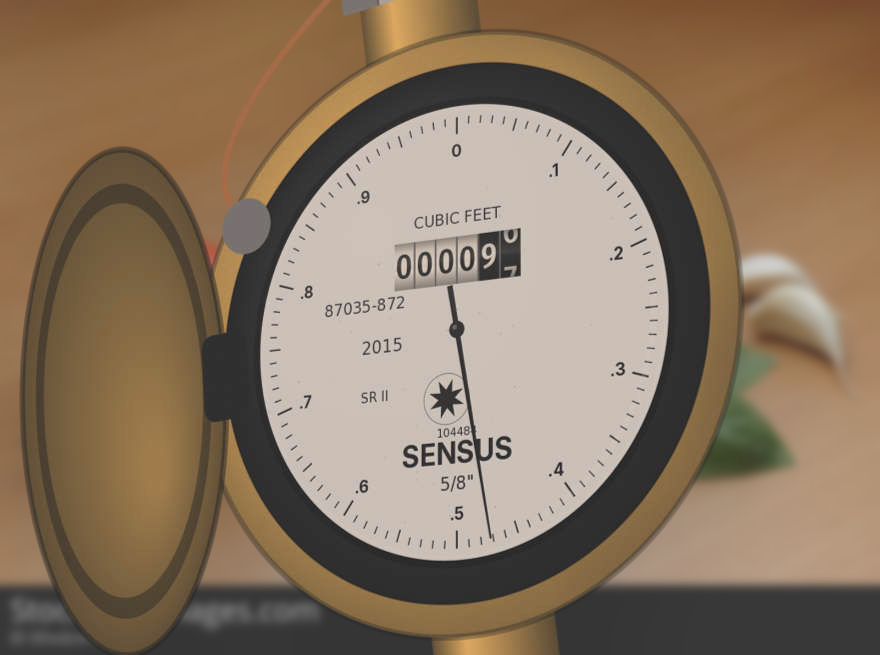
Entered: 96.47 ft³
